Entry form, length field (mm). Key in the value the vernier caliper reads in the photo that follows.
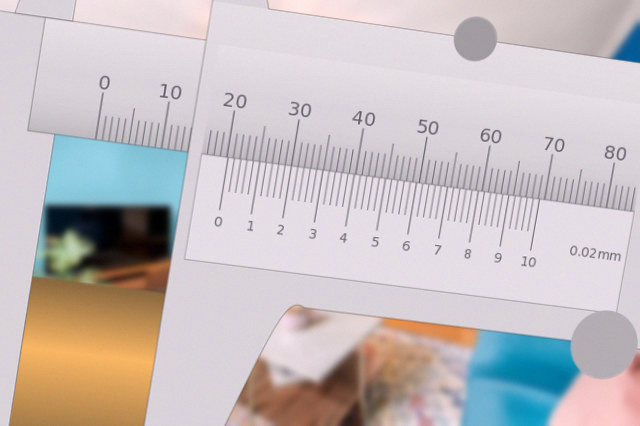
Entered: 20.2 mm
